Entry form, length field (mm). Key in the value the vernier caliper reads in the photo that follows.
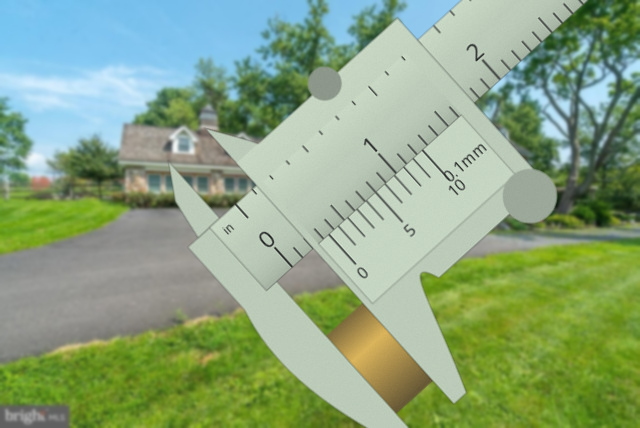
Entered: 3.5 mm
